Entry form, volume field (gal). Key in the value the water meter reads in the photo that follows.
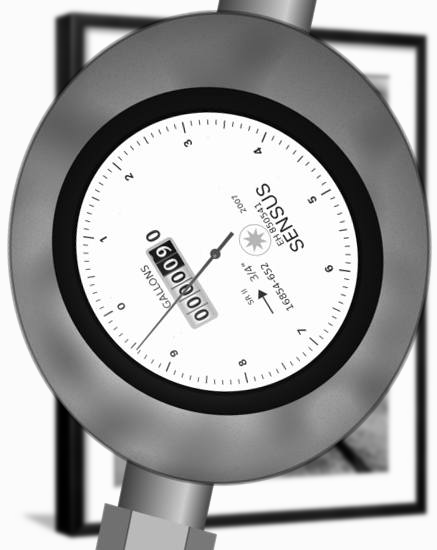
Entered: 89.4 gal
